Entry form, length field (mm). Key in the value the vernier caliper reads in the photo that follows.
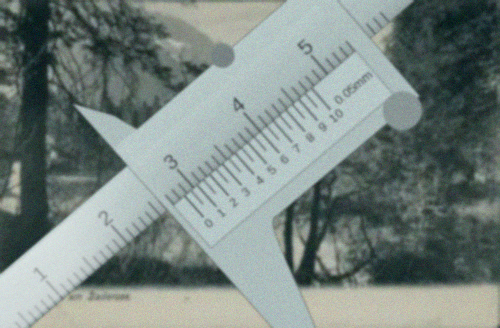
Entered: 28.6 mm
